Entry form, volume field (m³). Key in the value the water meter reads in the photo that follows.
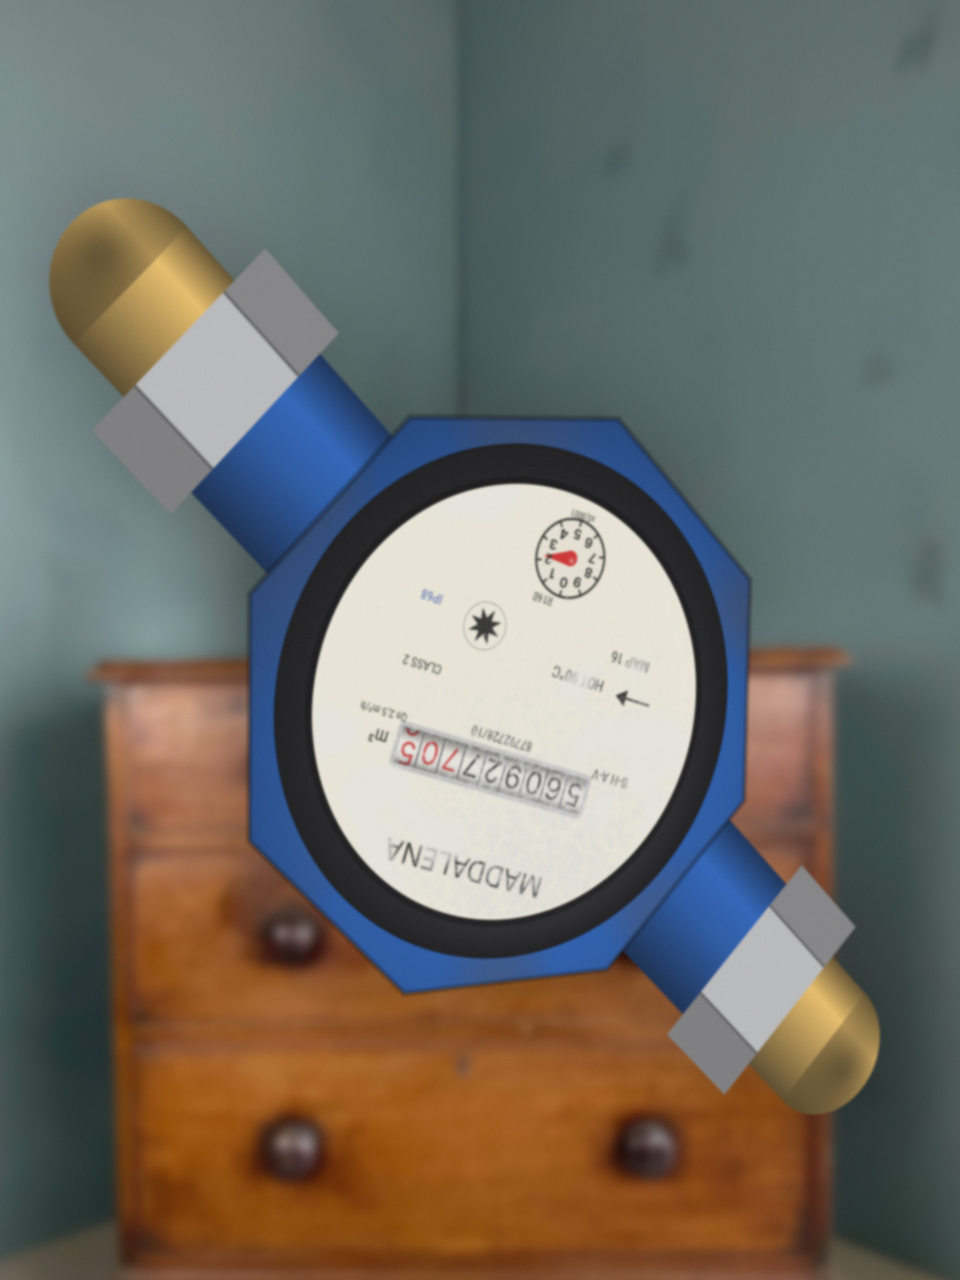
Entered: 560927.7052 m³
